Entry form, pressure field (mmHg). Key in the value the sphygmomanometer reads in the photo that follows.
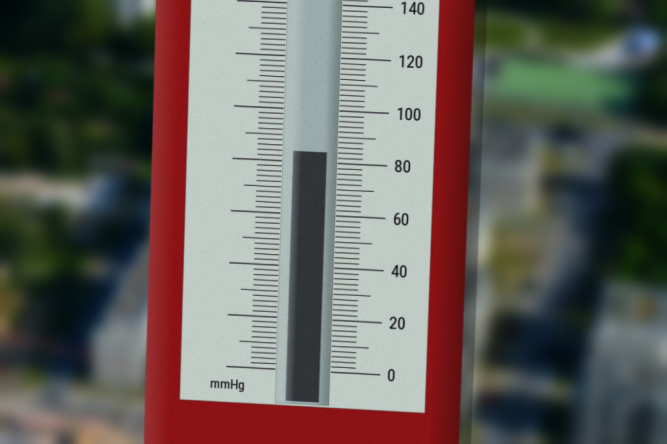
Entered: 84 mmHg
